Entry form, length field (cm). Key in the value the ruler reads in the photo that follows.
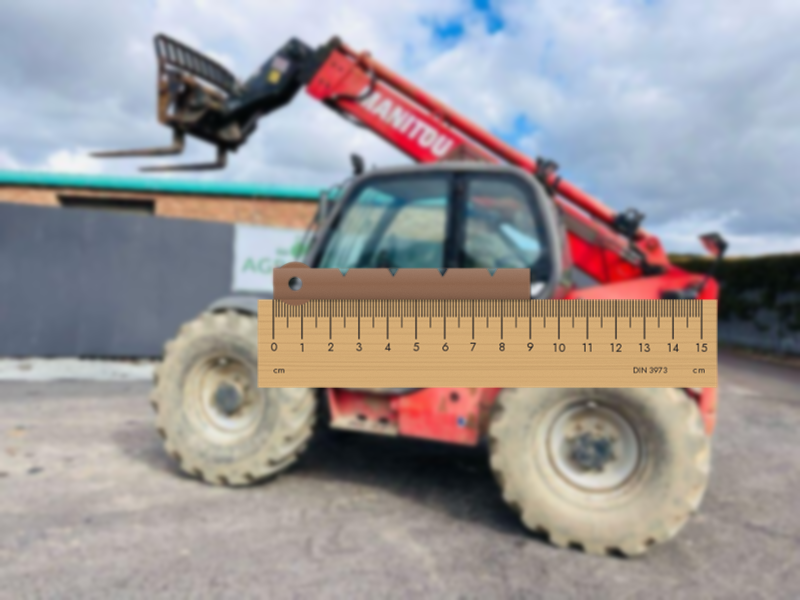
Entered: 9 cm
